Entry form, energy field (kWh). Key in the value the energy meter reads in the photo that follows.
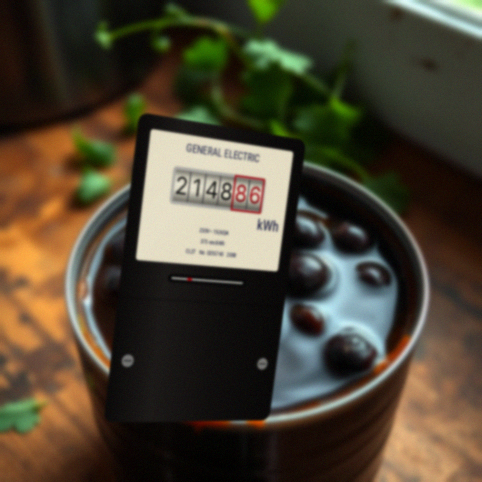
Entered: 2148.86 kWh
